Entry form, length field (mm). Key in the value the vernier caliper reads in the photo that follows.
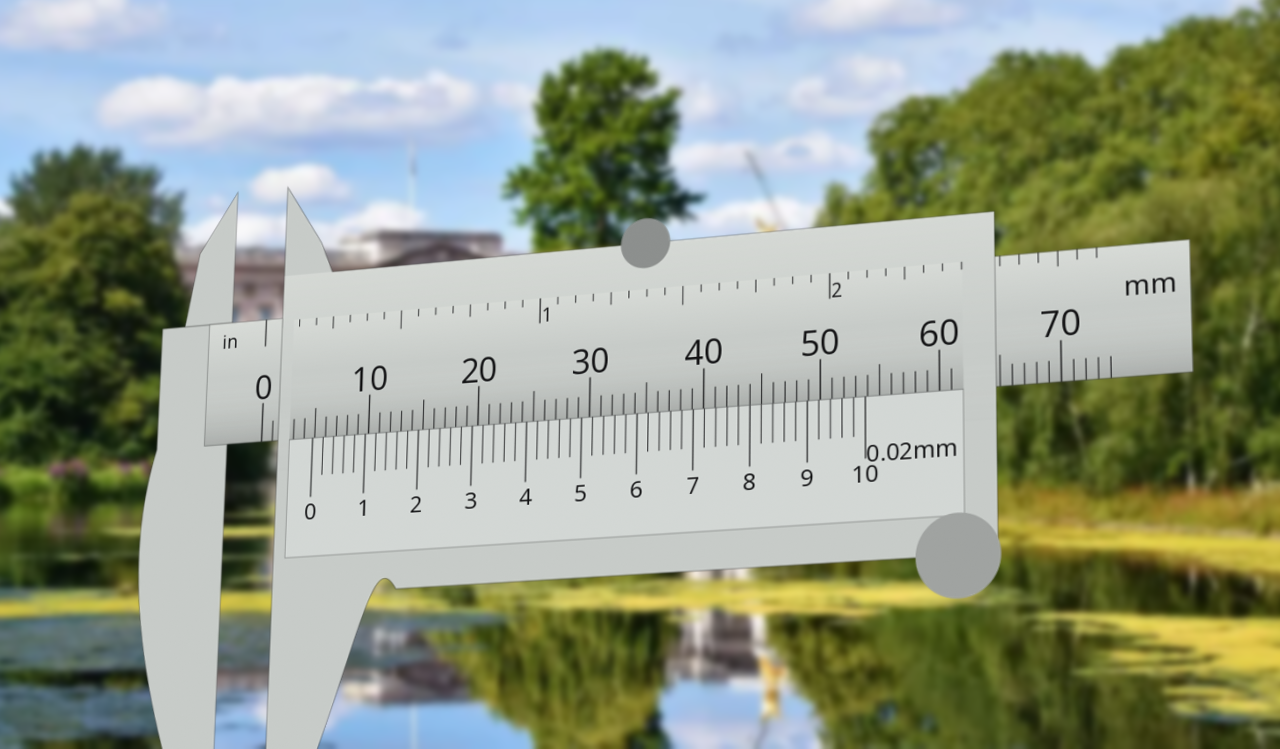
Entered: 4.8 mm
